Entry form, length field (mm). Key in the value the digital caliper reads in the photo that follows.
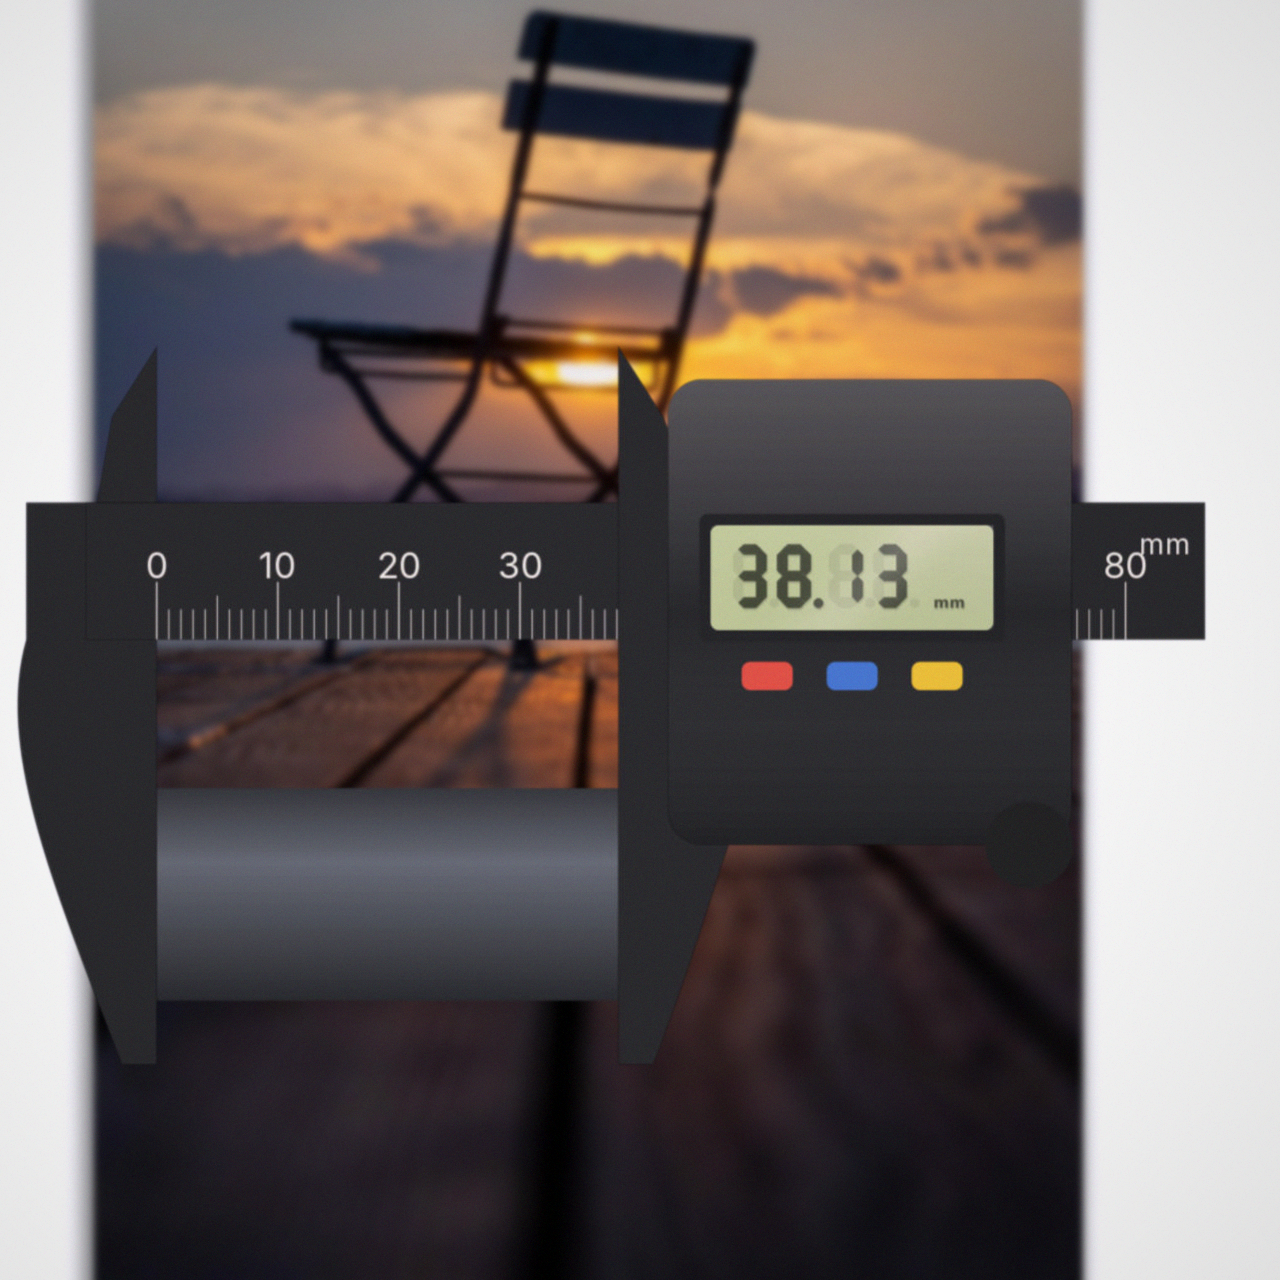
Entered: 38.13 mm
